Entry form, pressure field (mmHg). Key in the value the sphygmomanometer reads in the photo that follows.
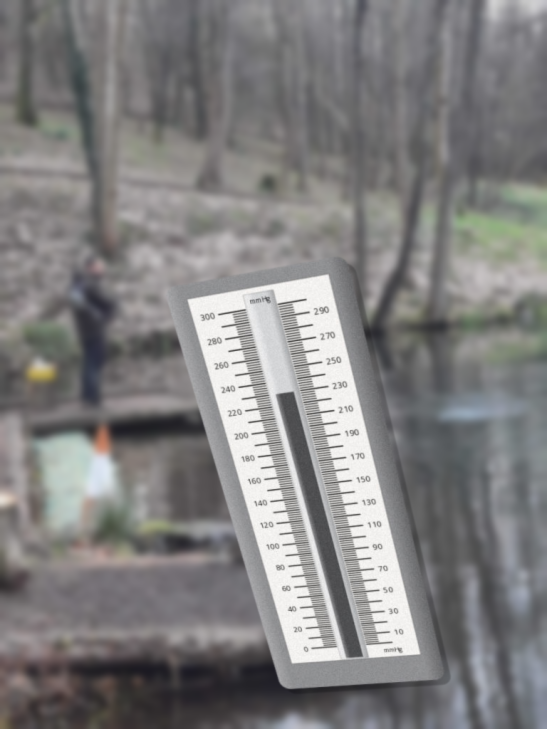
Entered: 230 mmHg
